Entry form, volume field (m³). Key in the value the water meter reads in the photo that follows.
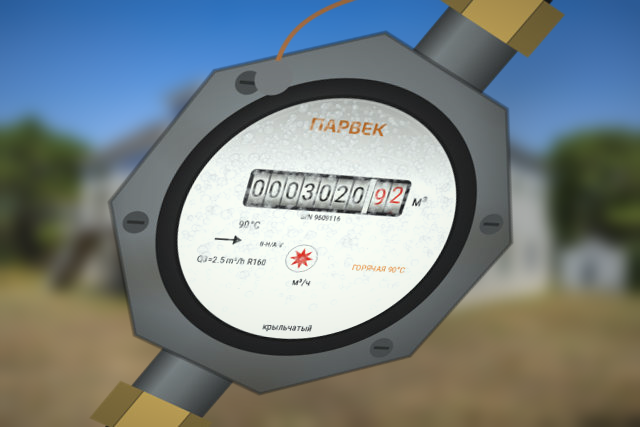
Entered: 3020.92 m³
